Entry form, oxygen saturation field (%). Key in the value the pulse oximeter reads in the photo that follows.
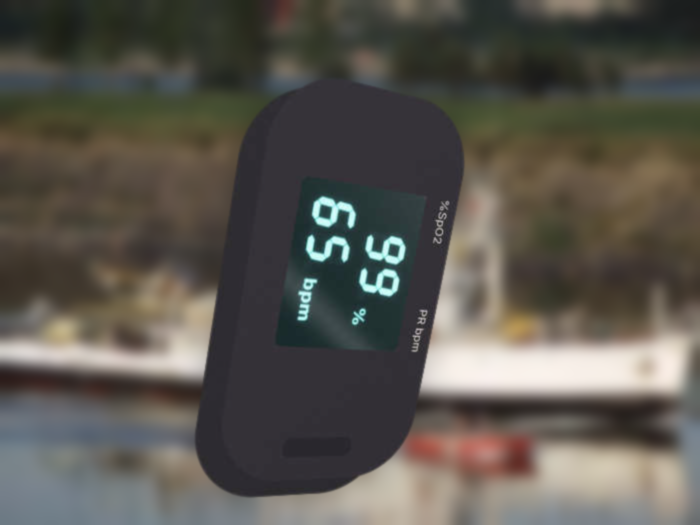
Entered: 99 %
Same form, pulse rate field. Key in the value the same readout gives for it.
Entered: 65 bpm
